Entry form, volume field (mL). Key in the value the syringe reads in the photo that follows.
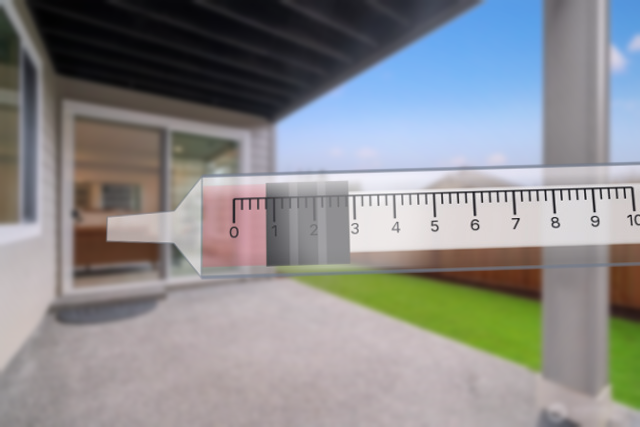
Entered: 0.8 mL
